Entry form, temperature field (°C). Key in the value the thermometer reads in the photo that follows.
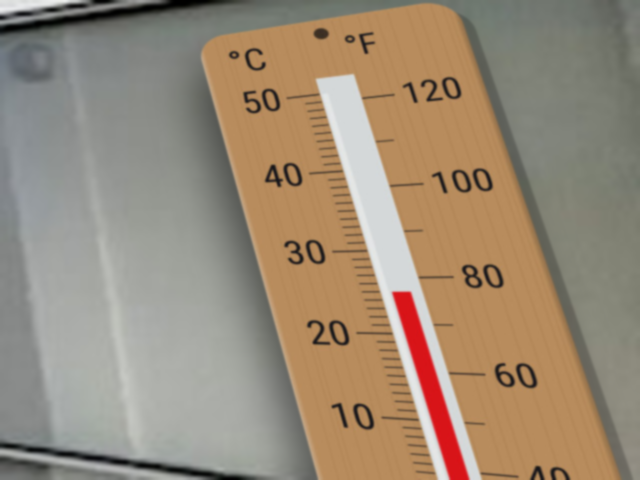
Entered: 25 °C
